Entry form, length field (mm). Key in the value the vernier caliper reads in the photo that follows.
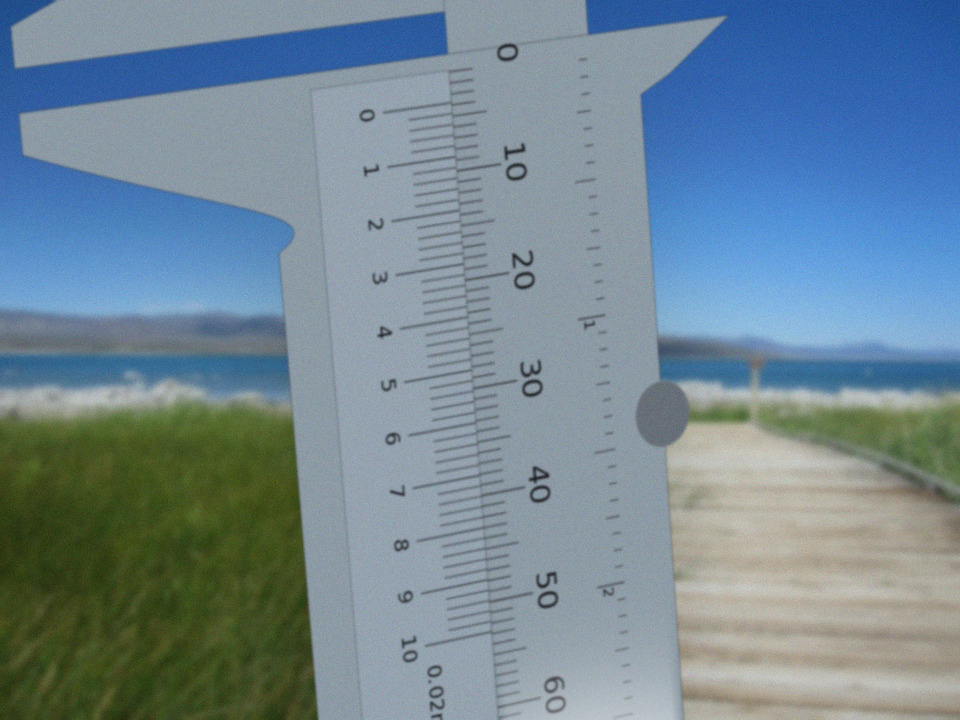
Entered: 3.8 mm
